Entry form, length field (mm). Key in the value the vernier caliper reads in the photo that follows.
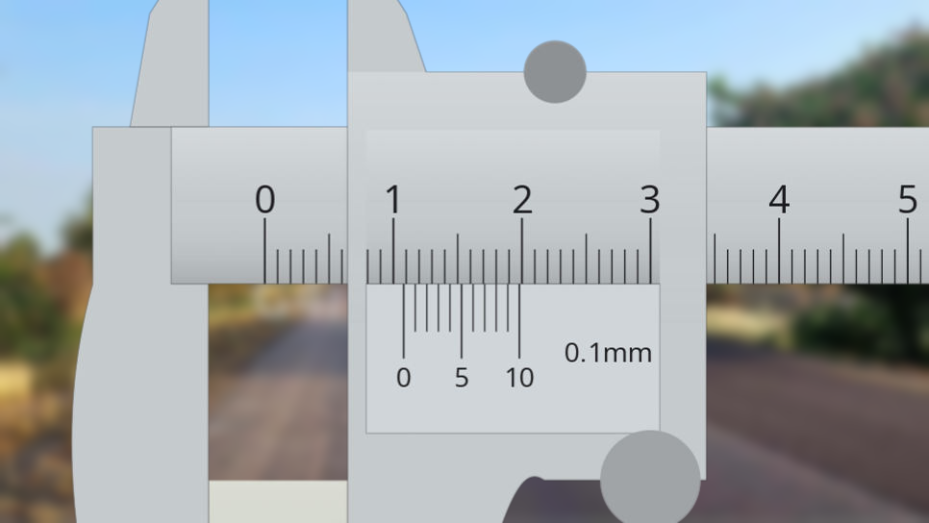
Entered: 10.8 mm
